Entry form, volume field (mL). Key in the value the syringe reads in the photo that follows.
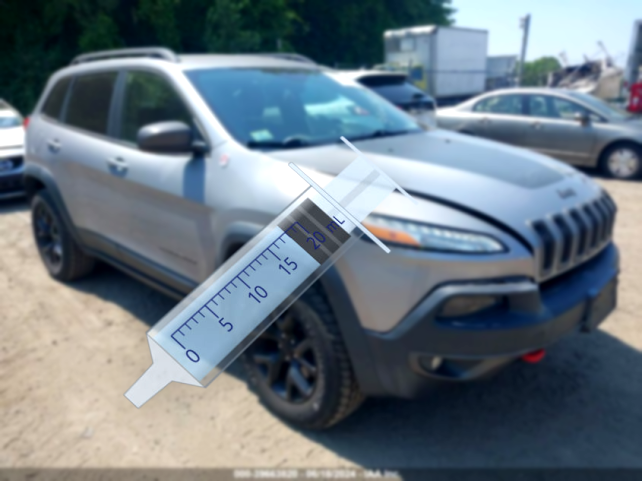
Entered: 18 mL
